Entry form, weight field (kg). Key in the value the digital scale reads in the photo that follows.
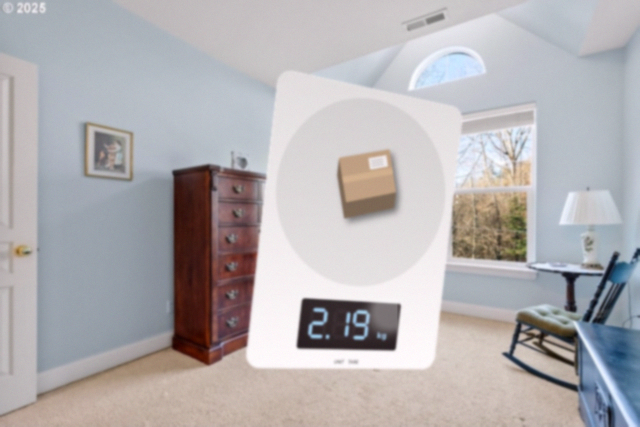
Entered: 2.19 kg
